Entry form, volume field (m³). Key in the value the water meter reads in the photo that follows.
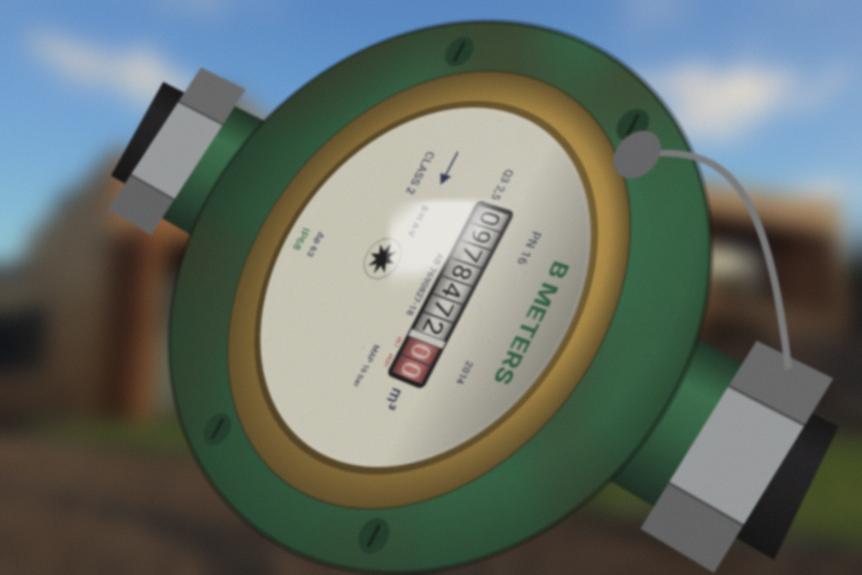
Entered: 978472.00 m³
